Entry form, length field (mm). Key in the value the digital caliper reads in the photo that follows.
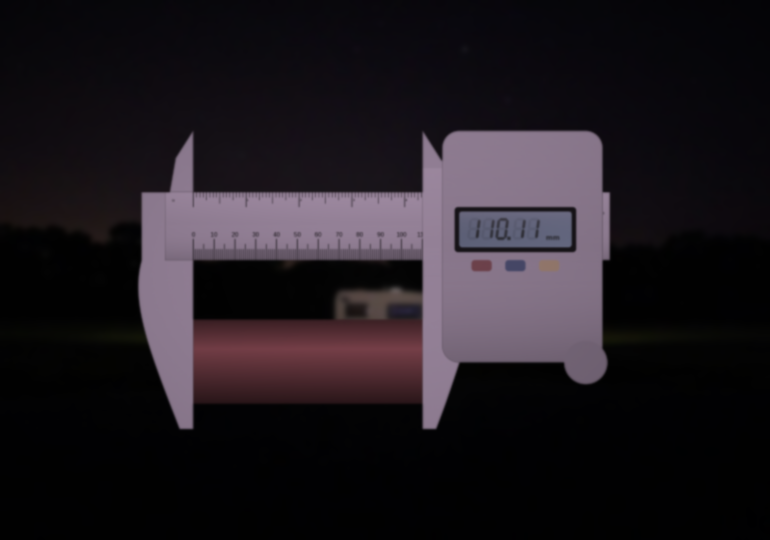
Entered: 110.11 mm
